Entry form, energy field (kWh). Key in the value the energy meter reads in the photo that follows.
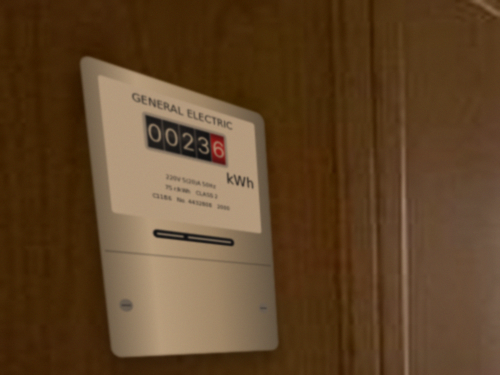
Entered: 23.6 kWh
